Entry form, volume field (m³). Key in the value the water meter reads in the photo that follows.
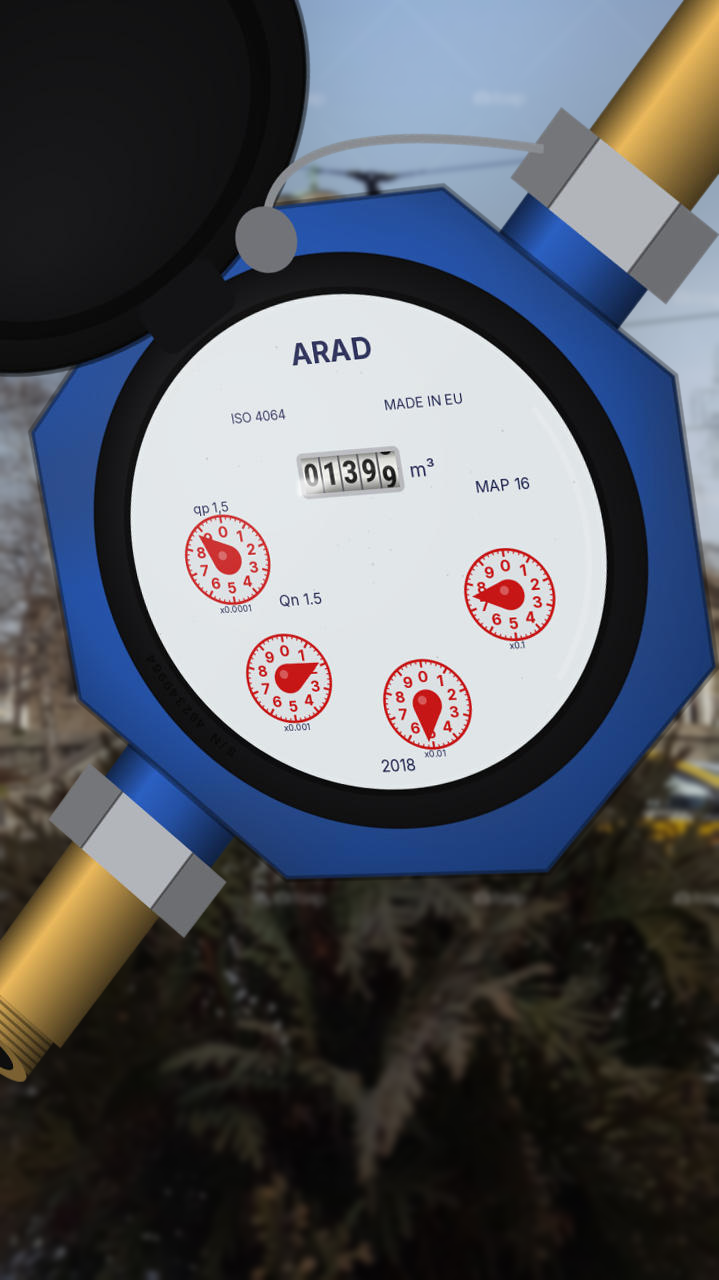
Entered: 1398.7518 m³
